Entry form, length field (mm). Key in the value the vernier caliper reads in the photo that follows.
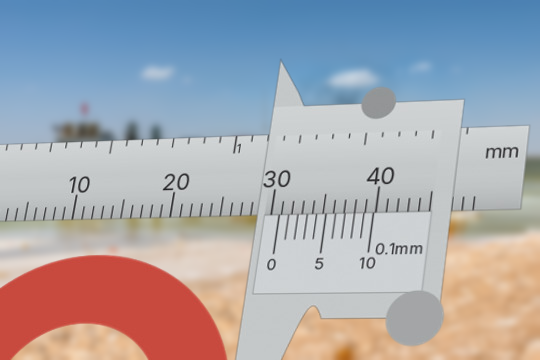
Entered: 30.8 mm
